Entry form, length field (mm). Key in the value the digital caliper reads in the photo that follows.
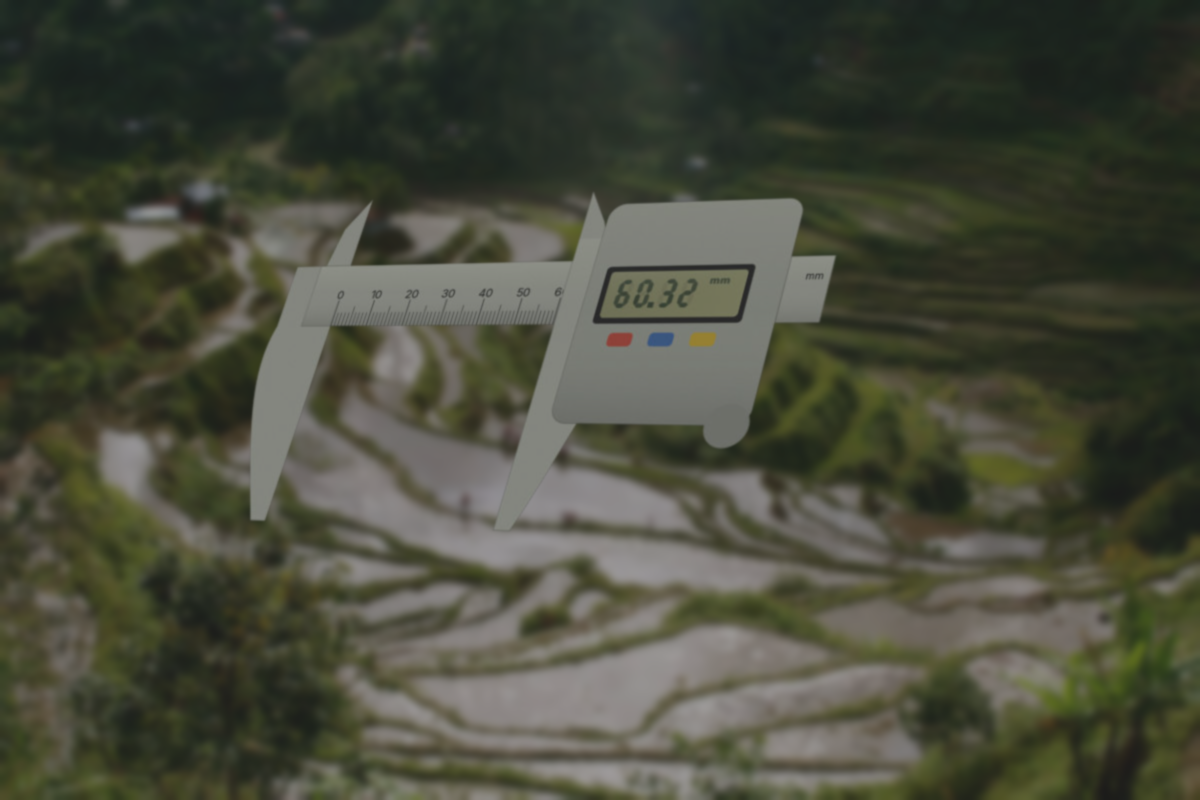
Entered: 60.32 mm
